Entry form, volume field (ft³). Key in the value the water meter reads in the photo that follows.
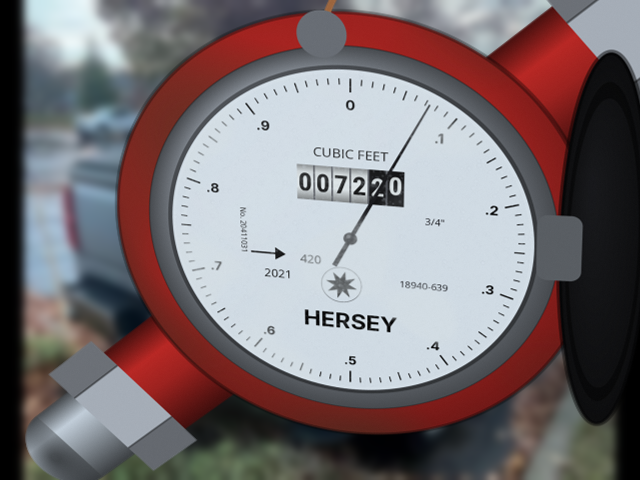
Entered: 7220.07 ft³
